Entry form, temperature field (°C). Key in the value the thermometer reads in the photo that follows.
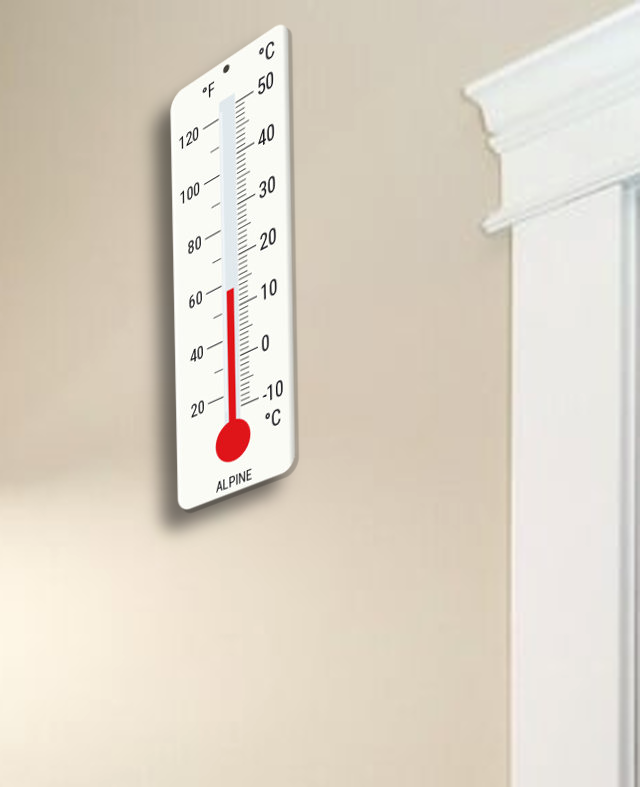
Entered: 14 °C
